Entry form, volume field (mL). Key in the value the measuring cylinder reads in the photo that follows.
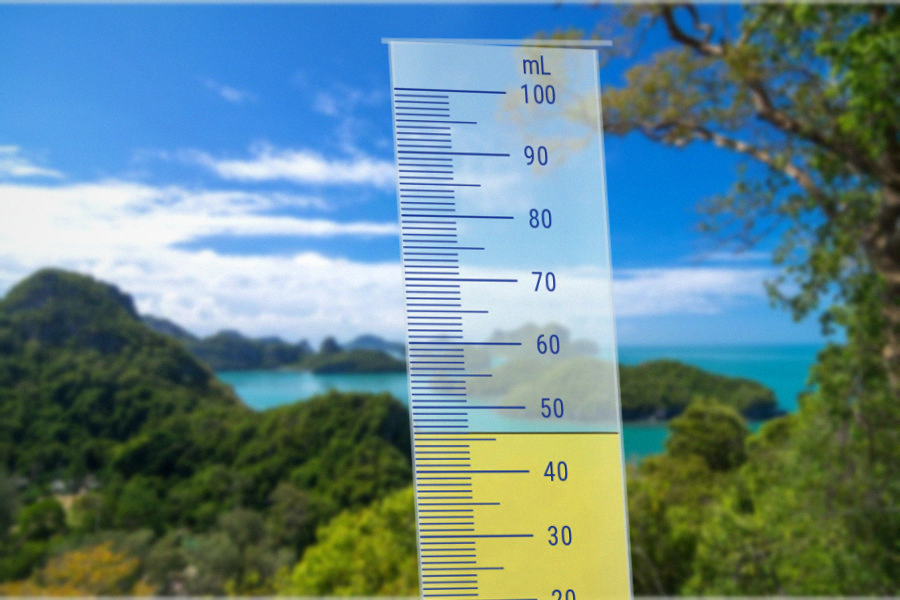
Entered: 46 mL
